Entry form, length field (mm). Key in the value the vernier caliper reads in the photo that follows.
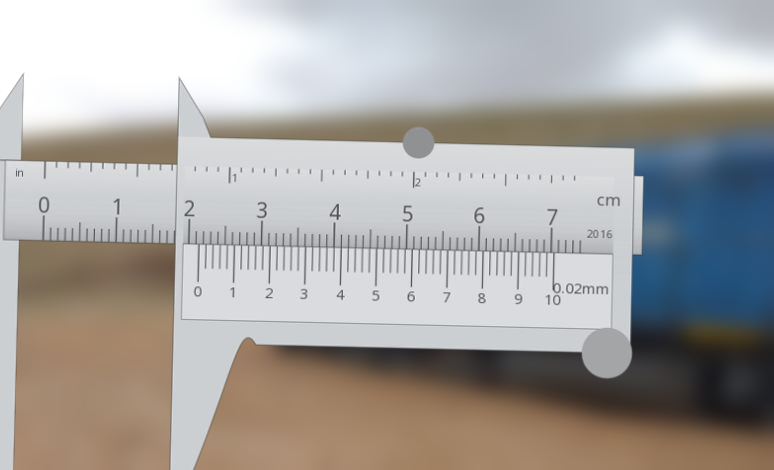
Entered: 21.4 mm
